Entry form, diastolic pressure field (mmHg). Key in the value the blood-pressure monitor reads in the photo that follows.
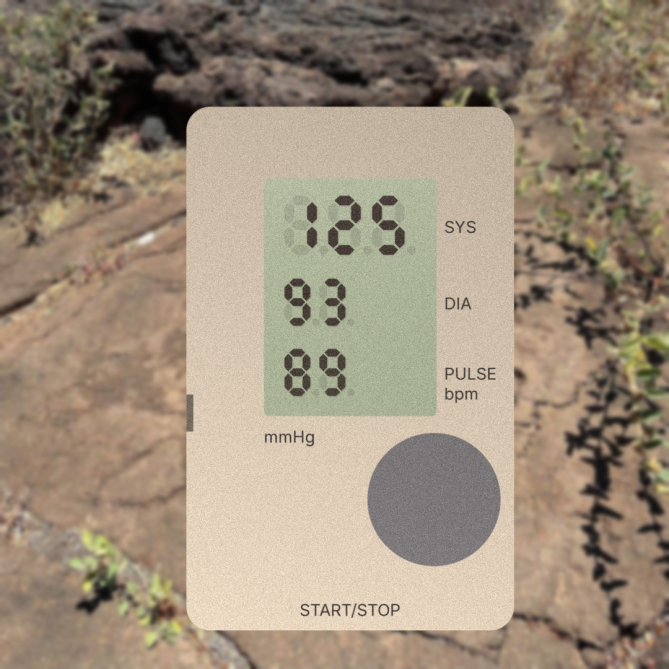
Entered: 93 mmHg
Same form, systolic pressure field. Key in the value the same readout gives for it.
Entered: 125 mmHg
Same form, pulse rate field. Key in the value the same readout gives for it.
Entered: 89 bpm
